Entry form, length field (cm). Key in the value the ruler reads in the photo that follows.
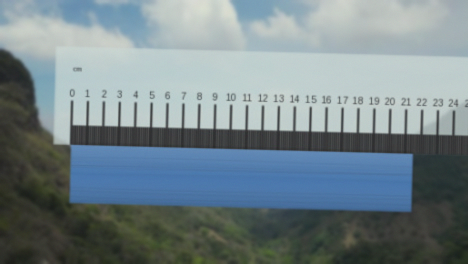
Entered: 21.5 cm
